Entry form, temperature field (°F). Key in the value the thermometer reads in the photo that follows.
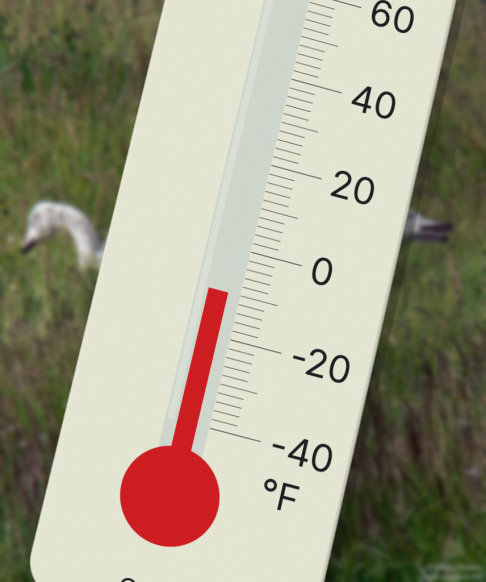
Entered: -10 °F
